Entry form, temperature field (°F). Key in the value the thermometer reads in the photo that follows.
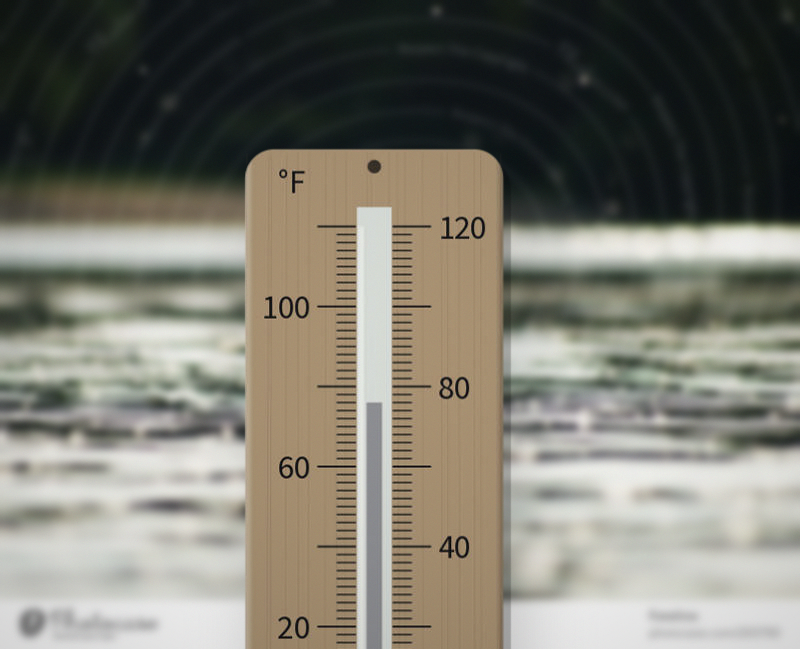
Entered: 76 °F
